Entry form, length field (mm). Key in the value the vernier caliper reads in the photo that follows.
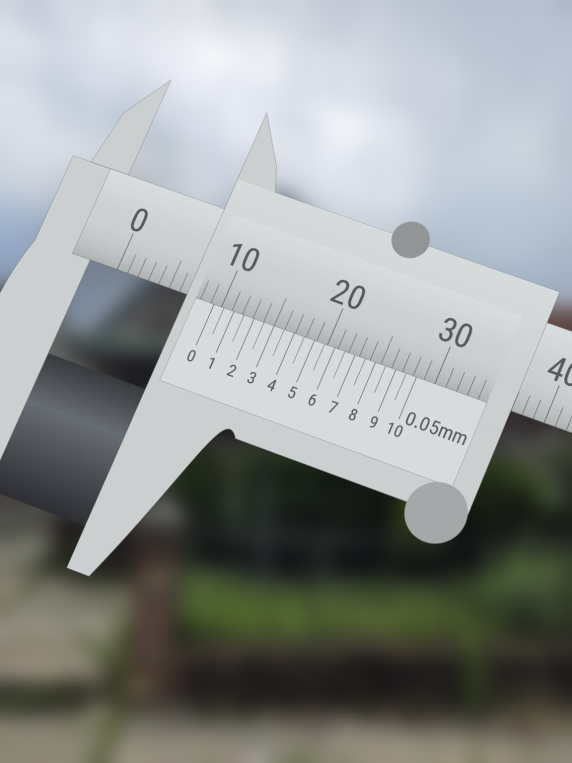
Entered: 9.3 mm
